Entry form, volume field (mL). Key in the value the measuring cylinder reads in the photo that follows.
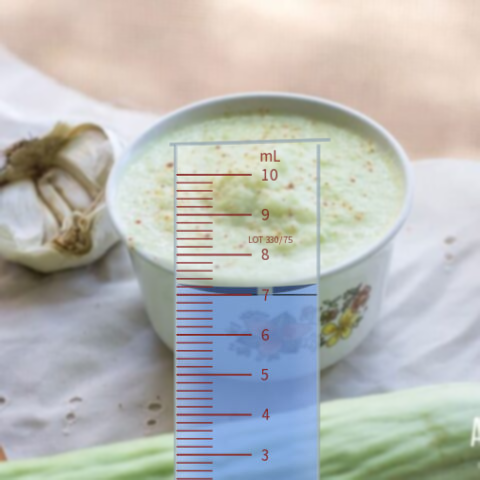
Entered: 7 mL
